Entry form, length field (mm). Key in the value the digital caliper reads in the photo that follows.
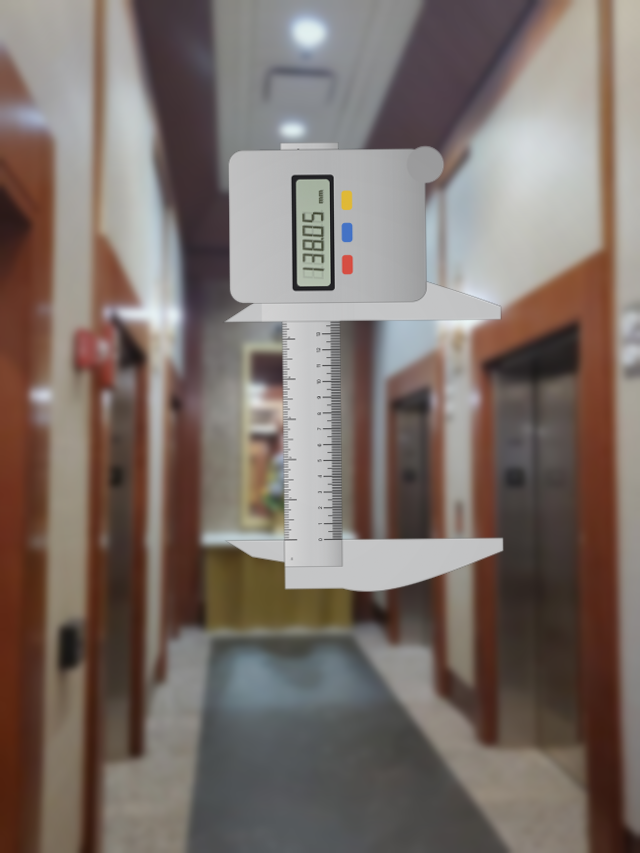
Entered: 138.05 mm
